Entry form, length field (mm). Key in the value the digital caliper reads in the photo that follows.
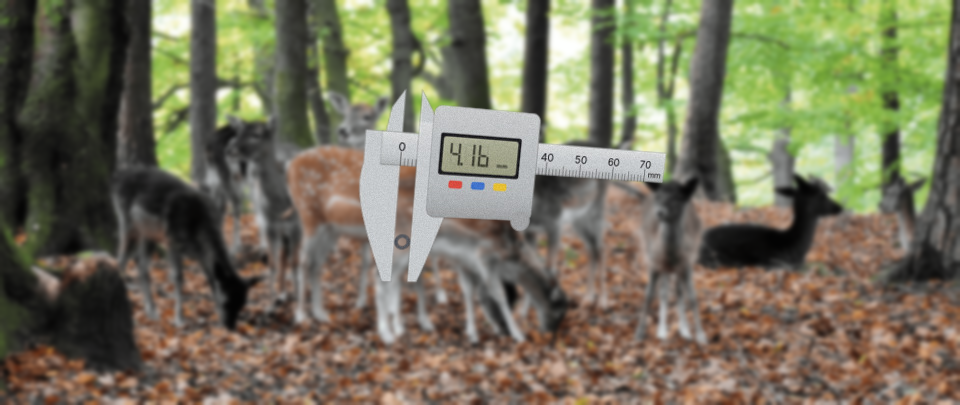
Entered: 4.16 mm
